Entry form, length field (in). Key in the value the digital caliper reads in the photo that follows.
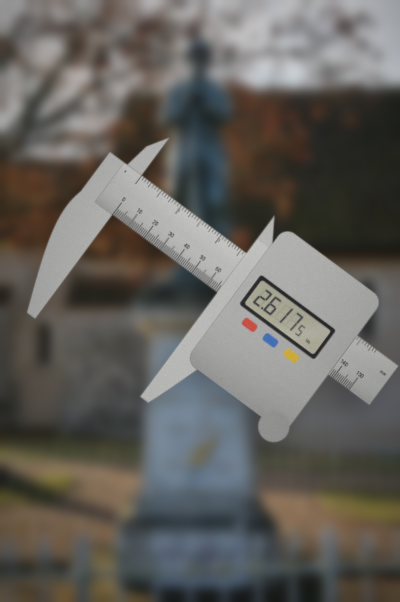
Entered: 2.6175 in
